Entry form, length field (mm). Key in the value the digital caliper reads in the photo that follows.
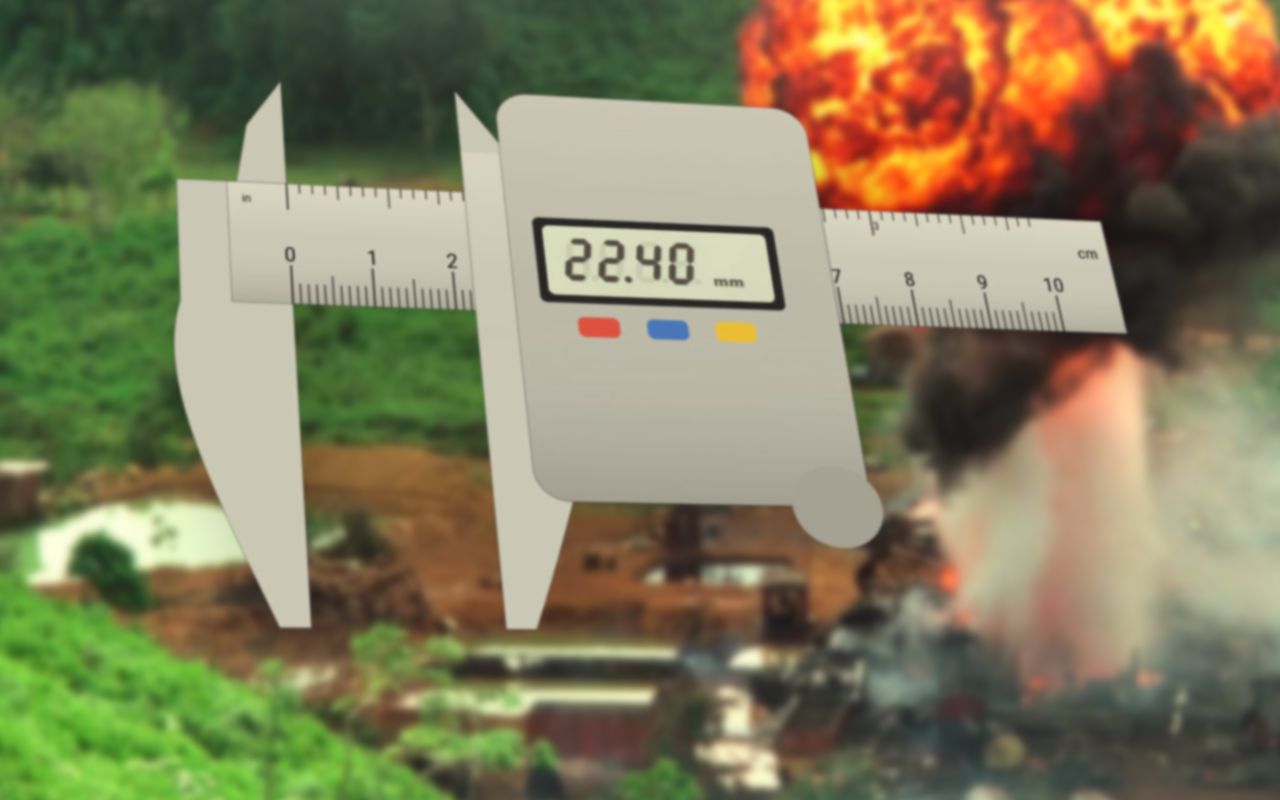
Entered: 22.40 mm
